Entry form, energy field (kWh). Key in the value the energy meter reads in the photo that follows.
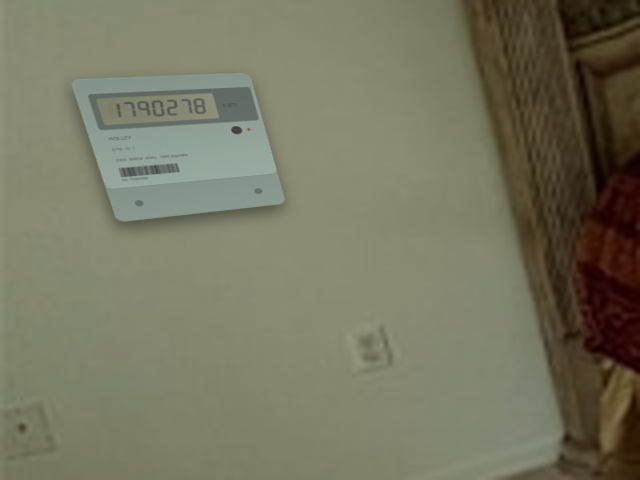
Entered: 1790278 kWh
